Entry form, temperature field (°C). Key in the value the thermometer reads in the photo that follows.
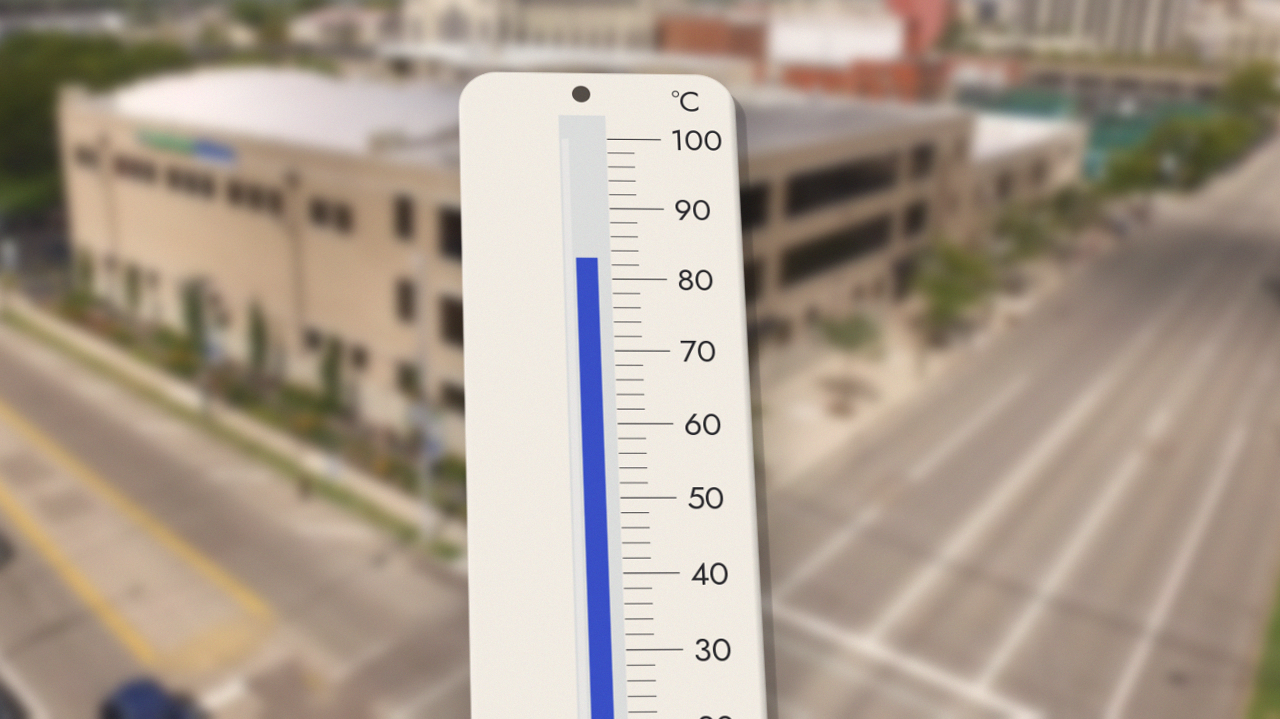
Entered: 83 °C
